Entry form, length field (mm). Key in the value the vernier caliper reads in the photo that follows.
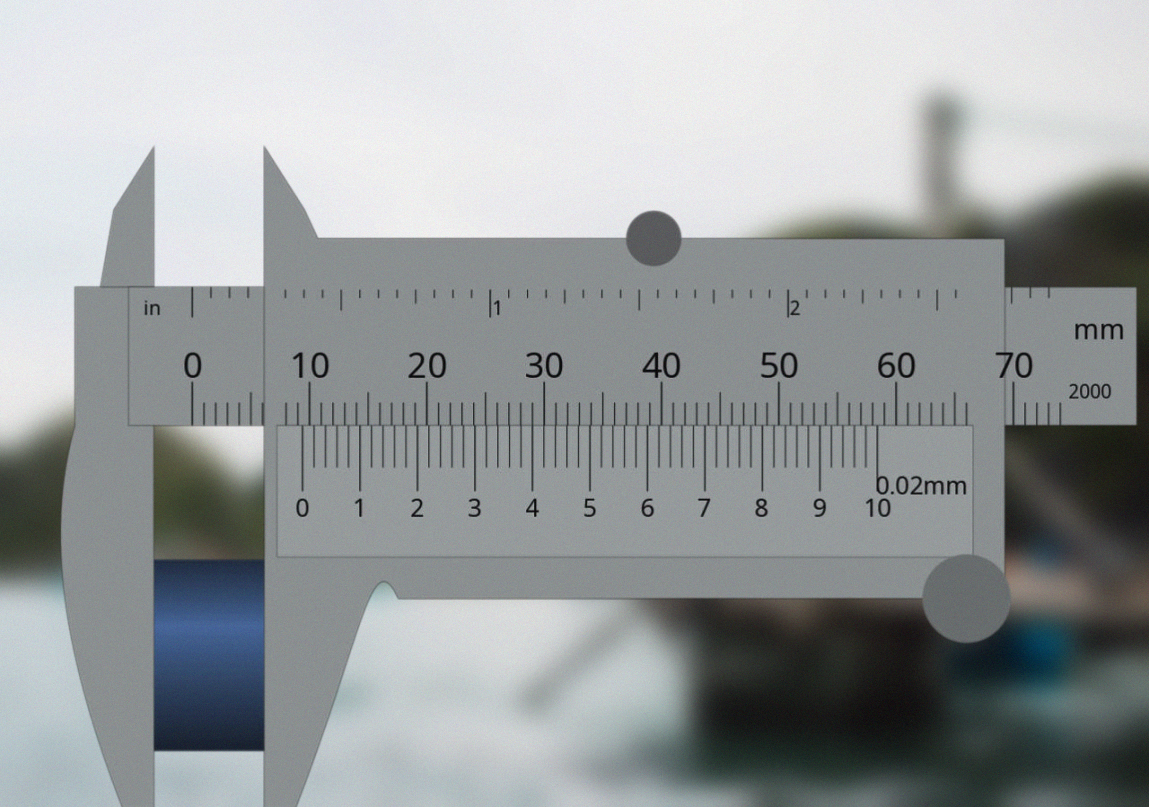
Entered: 9.4 mm
